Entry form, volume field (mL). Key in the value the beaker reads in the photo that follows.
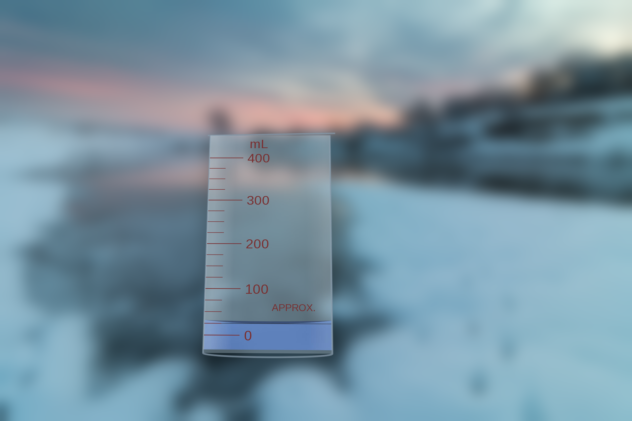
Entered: 25 mL
